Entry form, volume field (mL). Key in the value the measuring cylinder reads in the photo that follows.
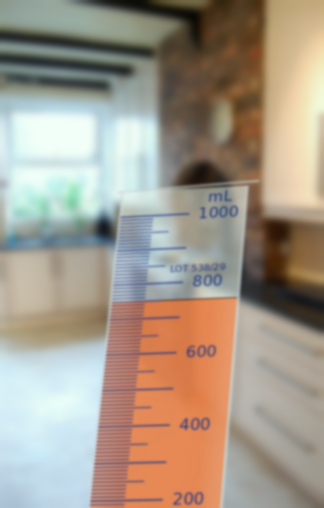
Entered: 750 mL
